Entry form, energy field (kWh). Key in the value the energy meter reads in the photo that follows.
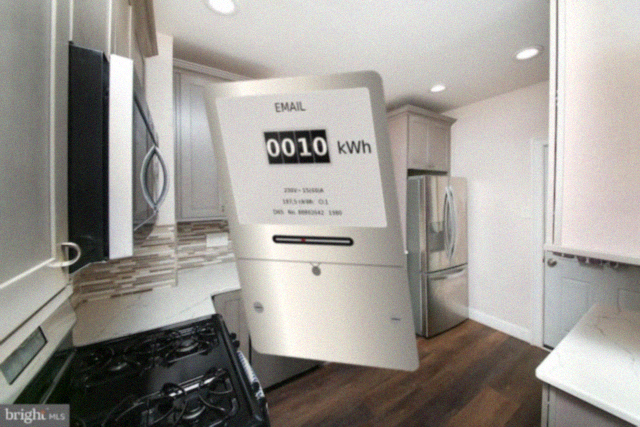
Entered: 10 kWh
